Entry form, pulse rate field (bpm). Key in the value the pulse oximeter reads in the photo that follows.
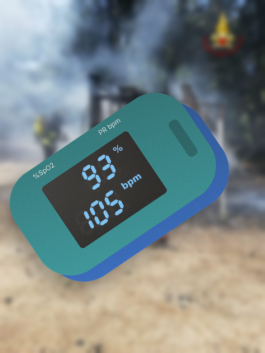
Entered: 105 bpm
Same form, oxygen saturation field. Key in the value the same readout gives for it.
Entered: 93 %
